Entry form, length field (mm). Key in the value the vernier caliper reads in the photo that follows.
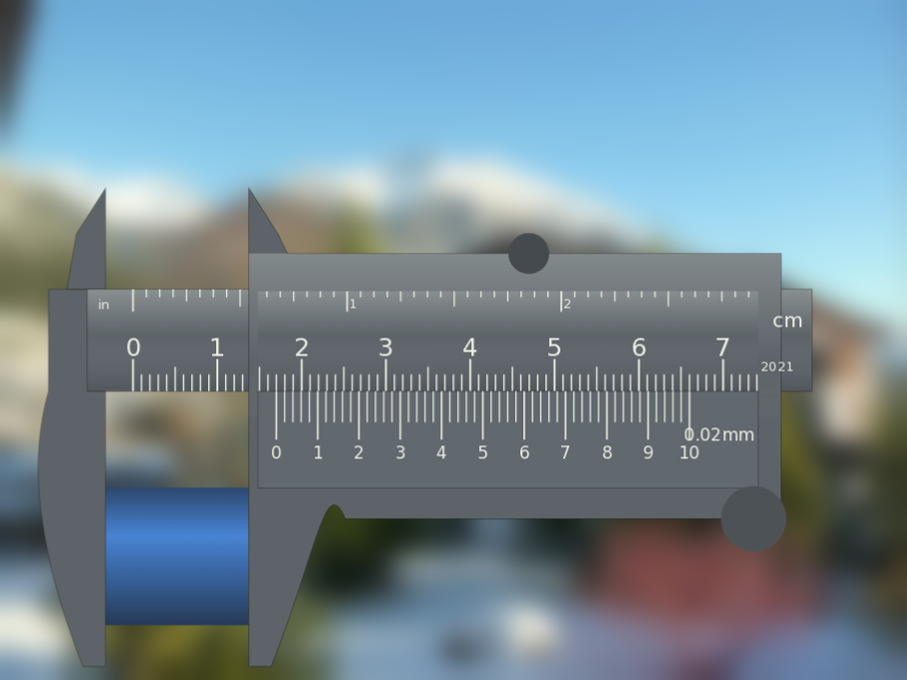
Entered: 17.0 mm
